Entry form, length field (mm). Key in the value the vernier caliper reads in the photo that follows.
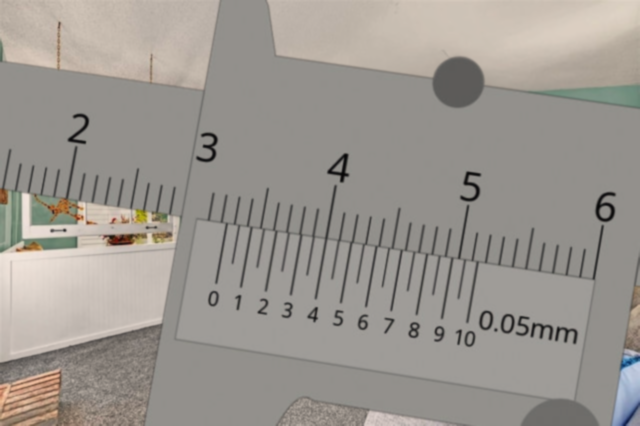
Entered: 32.4 mm
